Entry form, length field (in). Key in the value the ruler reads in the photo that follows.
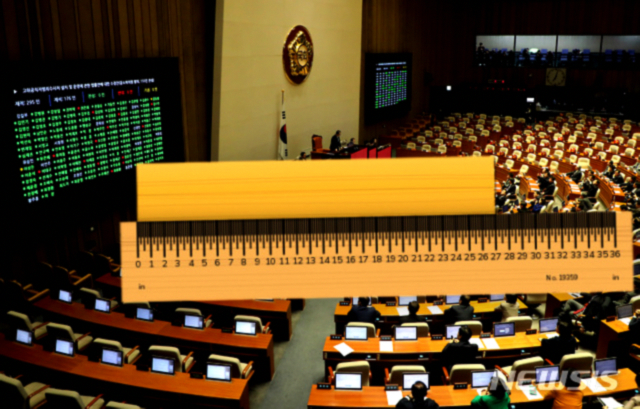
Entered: 27 in
